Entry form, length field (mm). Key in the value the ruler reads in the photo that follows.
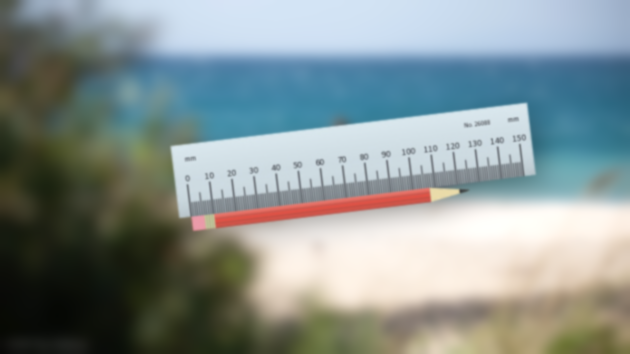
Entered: 125 mm
